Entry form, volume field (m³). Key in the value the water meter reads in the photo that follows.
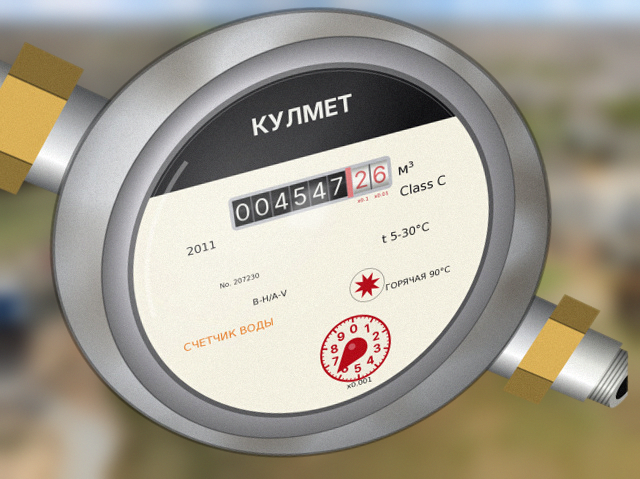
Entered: 4547.266 m³
